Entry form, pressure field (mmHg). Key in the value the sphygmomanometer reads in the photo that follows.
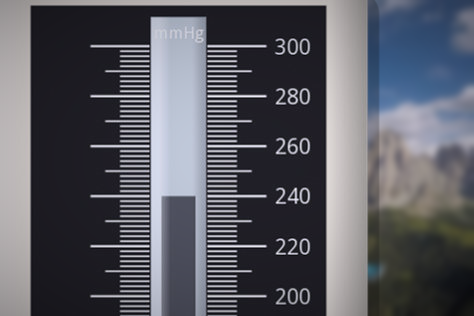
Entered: 240 mmHg
